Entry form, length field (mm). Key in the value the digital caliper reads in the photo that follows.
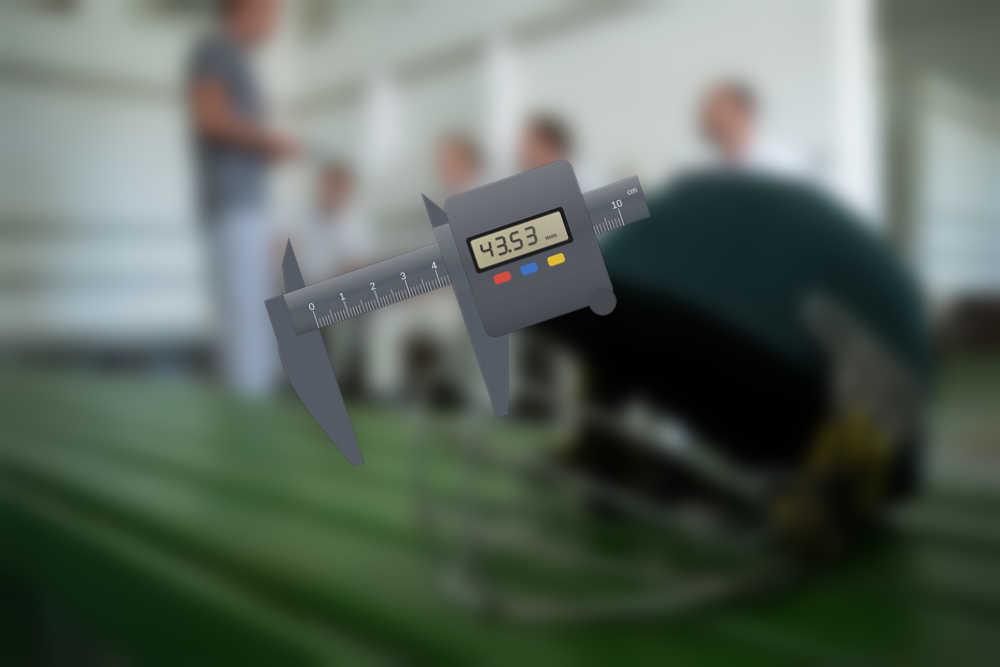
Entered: 43.53 mm
